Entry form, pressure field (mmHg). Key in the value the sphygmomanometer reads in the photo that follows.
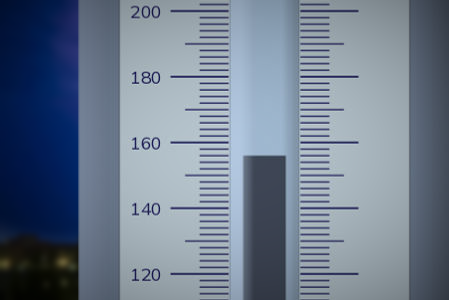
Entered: 156 mmHg
